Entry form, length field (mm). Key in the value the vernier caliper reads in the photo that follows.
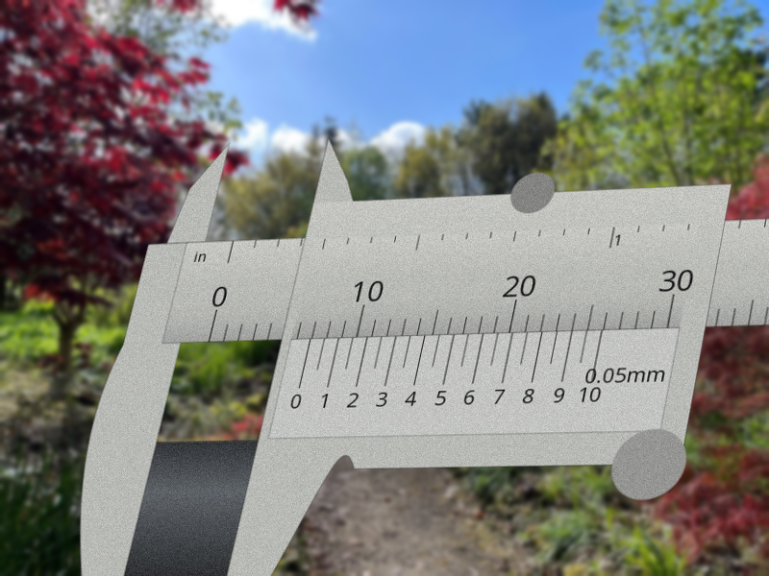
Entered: 6.9 mm
